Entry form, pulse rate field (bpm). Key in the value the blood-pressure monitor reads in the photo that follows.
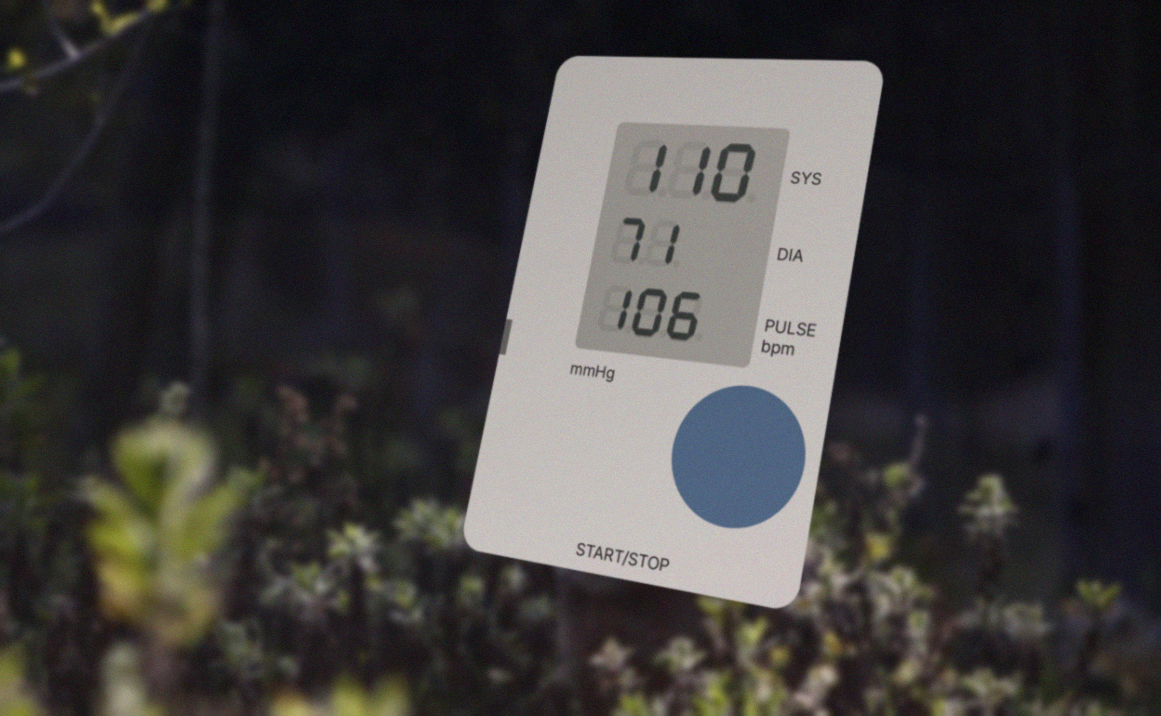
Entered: 106 bpm
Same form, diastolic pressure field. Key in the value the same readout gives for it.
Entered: 71 mmHg
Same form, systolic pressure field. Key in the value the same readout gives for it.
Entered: 110 mmHg
